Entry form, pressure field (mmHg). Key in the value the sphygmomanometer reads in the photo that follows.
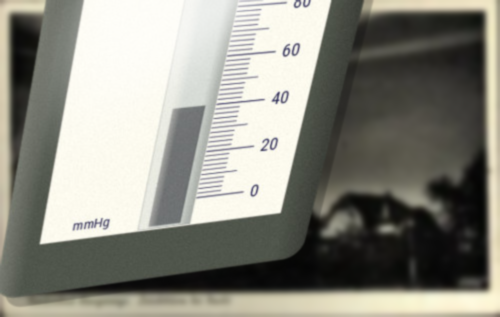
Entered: 40 mmHg
